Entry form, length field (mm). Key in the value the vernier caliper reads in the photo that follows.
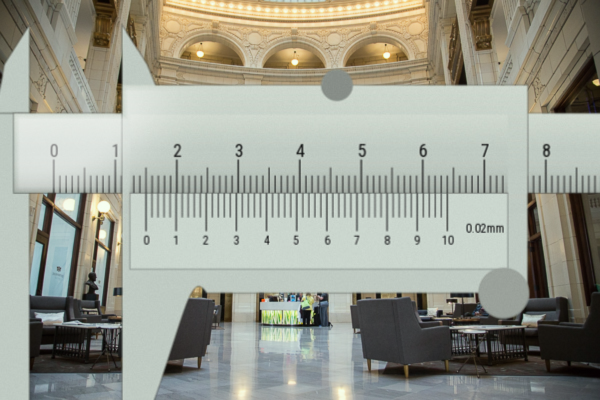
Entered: 15.0 mm
